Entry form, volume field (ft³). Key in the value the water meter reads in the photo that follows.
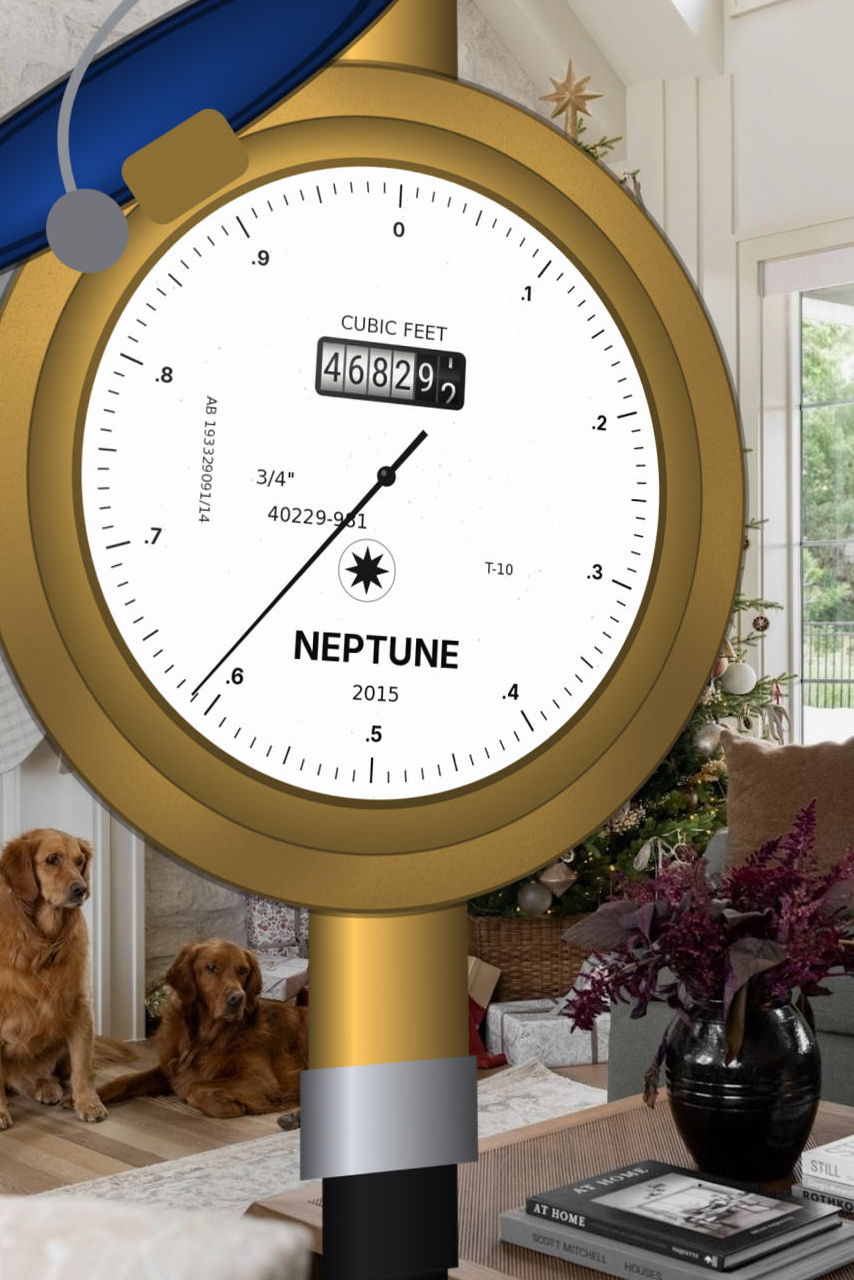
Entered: 468291.61 ft³
